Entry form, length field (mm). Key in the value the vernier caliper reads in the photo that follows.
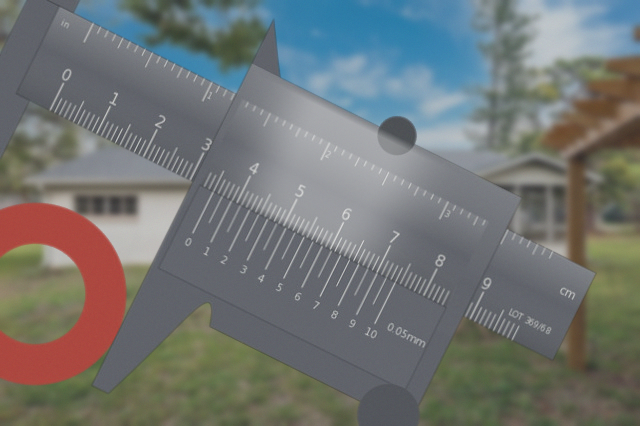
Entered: 35.0 mm
